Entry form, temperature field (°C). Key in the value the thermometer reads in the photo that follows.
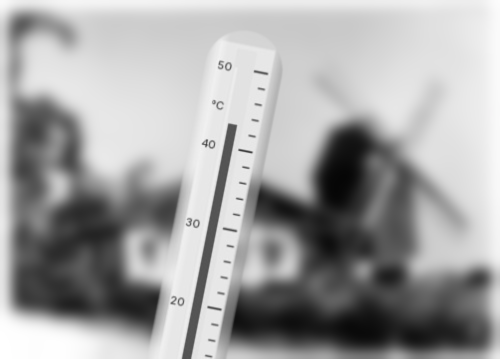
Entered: 43 °C
